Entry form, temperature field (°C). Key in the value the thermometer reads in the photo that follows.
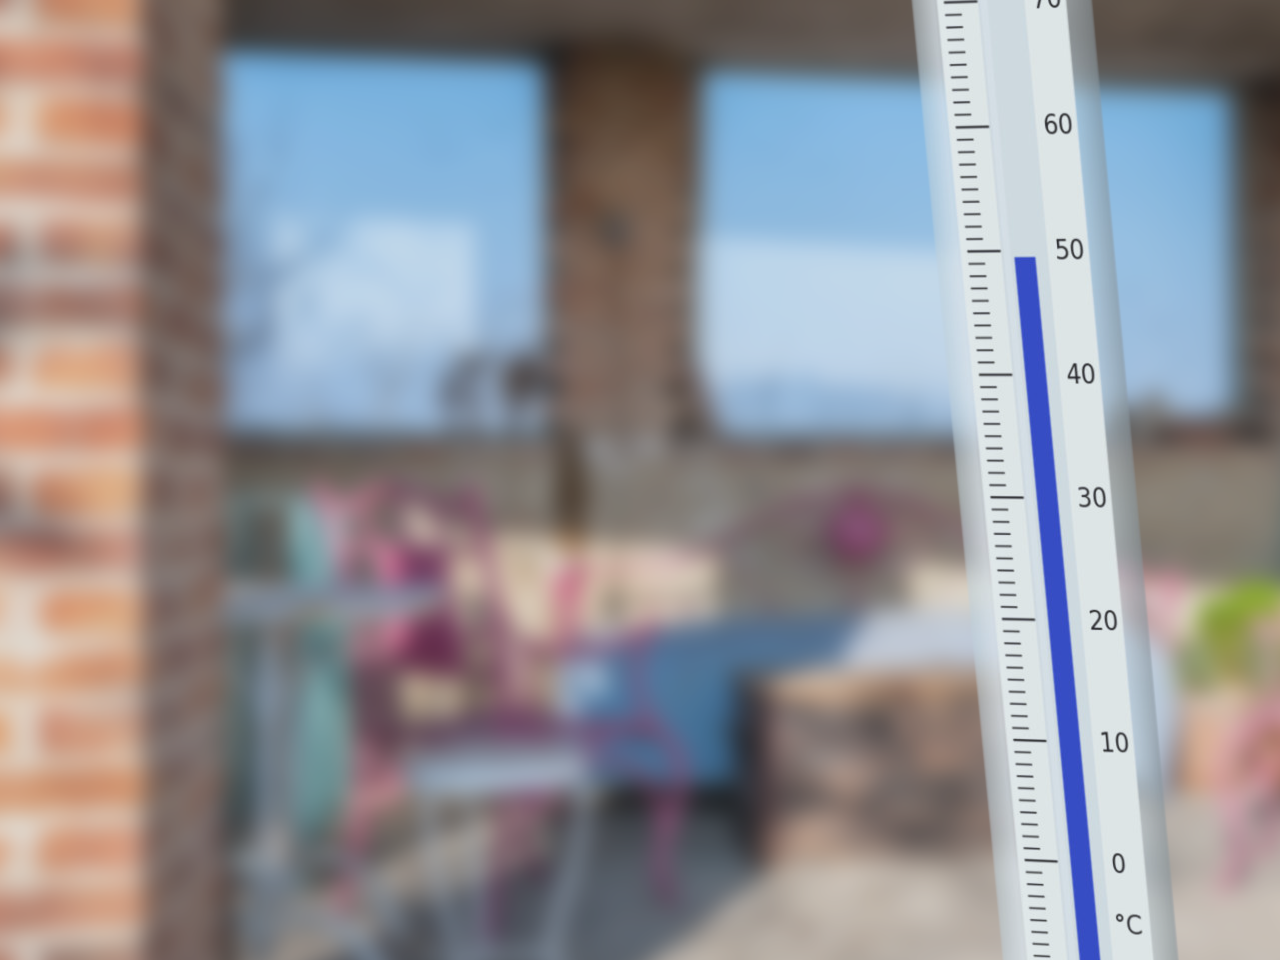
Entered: 49.5 °C
